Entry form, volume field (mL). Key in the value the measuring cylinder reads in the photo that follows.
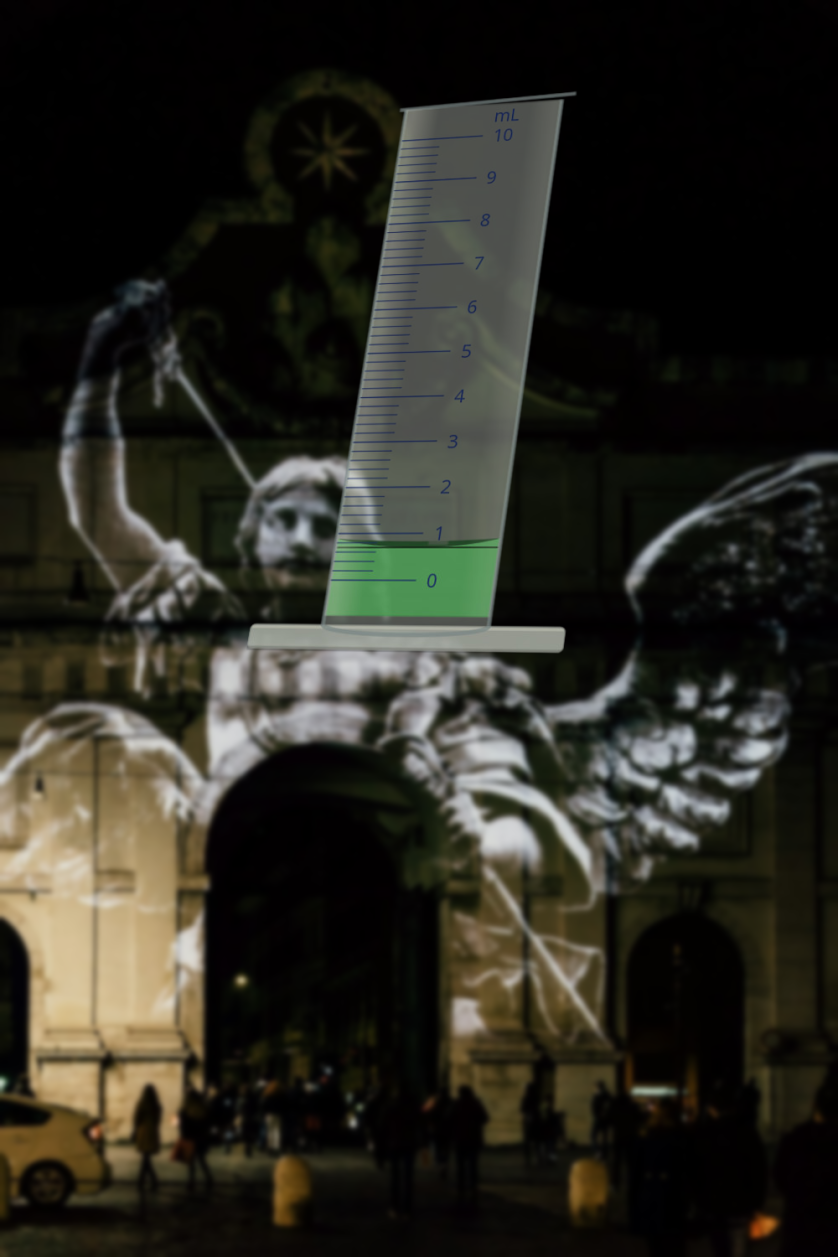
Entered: 0.7 mL
